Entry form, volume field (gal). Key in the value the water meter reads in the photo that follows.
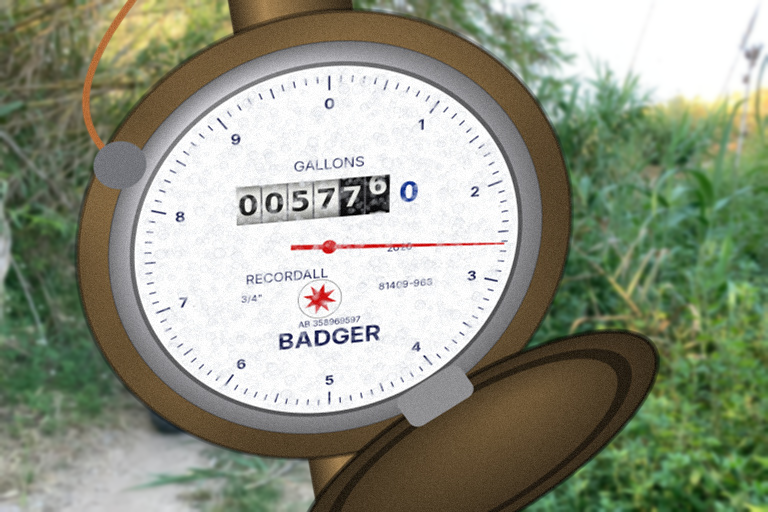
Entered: 57762.6 gal
